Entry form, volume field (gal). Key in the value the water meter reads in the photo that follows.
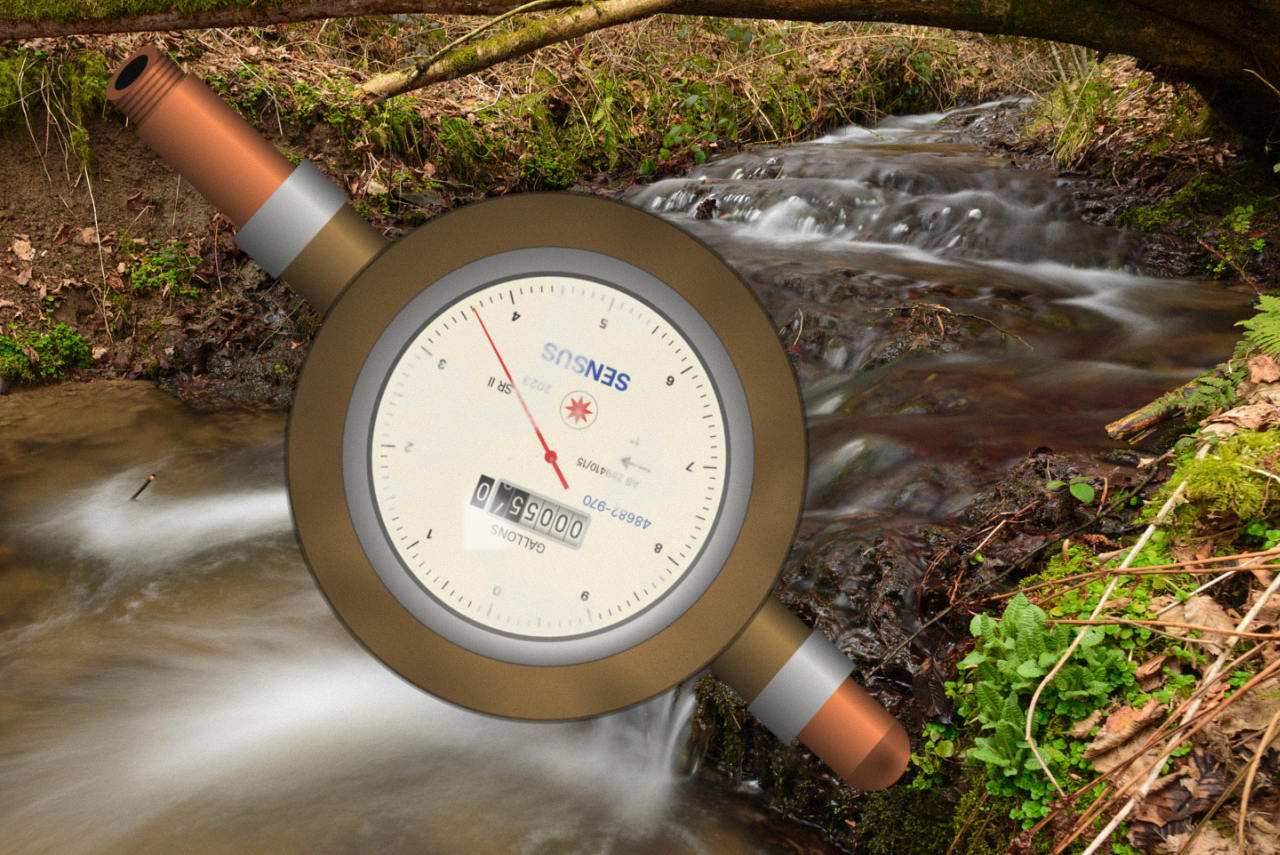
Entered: 5573.6 gal
